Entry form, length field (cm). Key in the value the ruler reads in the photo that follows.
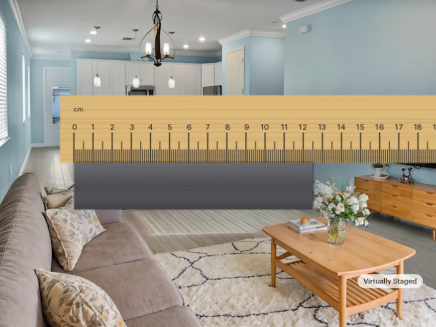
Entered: 12.5 cm
